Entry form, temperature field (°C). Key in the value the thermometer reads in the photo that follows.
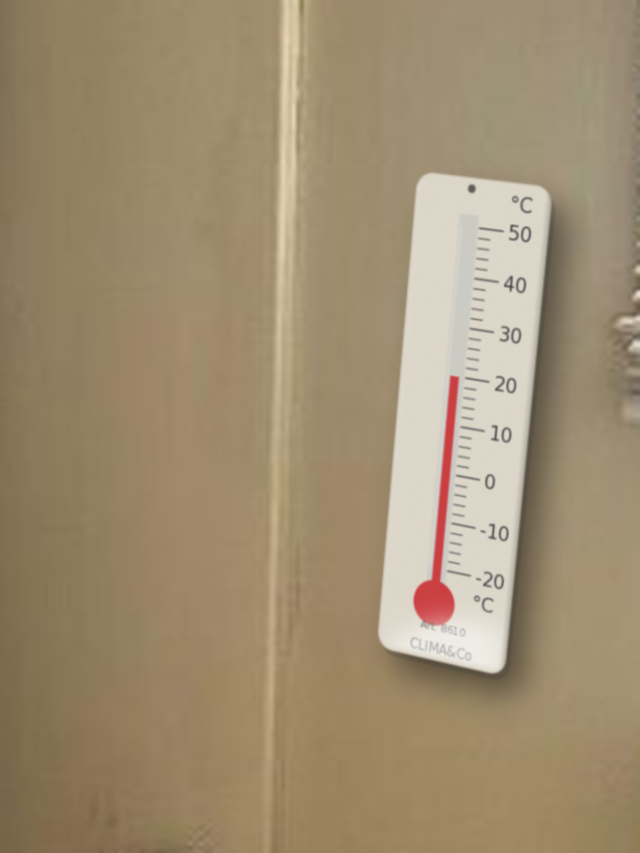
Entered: 20 °C
